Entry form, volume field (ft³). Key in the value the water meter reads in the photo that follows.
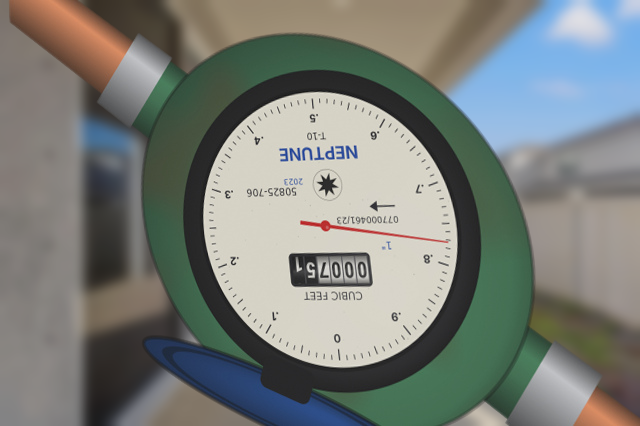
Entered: 750.77 ft³
